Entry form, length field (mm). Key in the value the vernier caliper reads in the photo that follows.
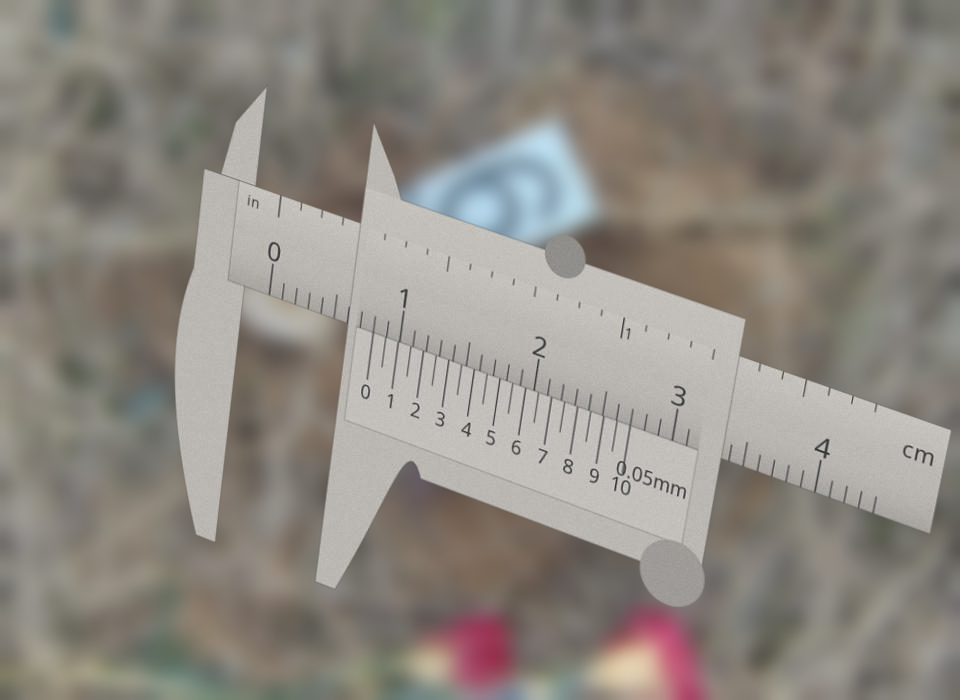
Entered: 8.0 mm
